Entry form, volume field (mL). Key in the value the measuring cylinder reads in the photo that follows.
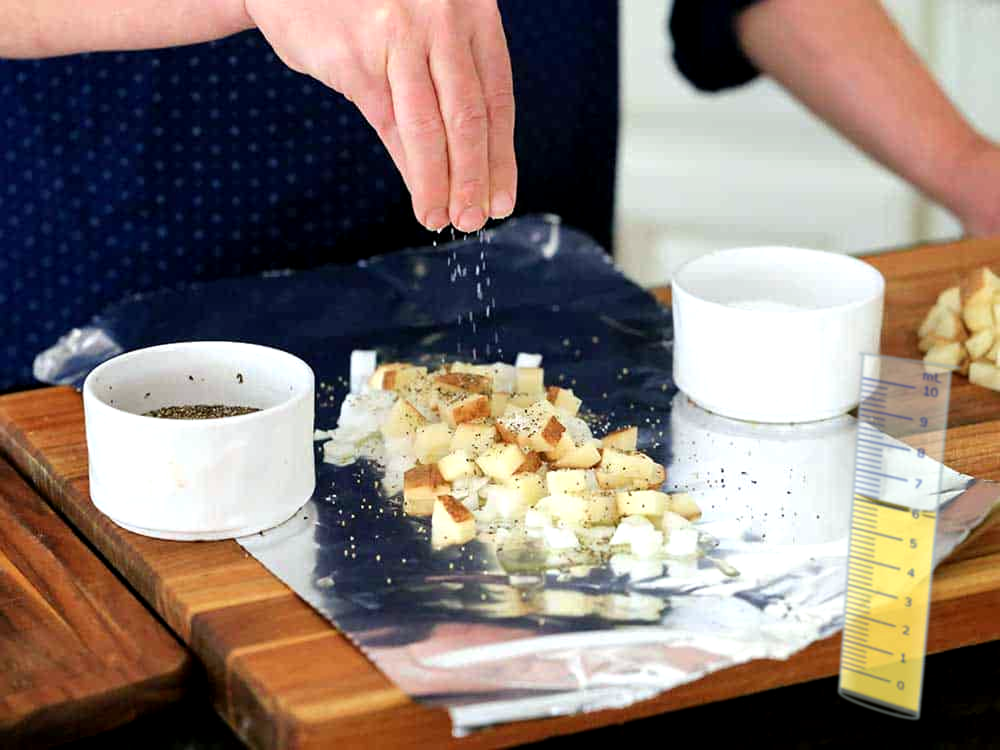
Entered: 6 mL
